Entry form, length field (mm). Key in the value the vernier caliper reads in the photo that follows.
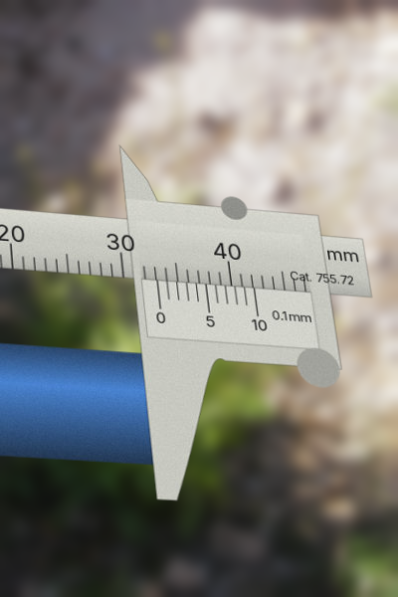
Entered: 33.1 mm
